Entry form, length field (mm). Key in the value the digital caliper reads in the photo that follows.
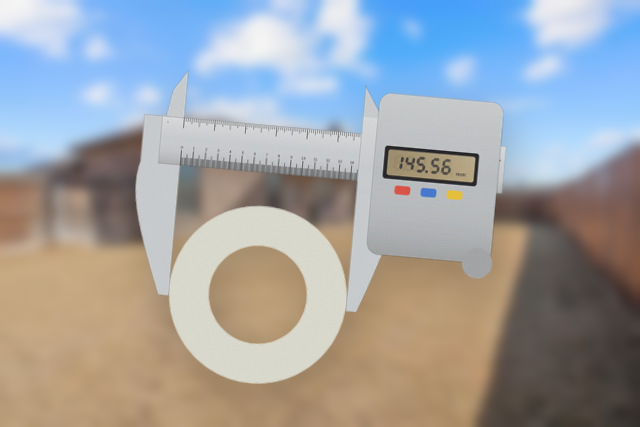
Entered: 145.56 mm
